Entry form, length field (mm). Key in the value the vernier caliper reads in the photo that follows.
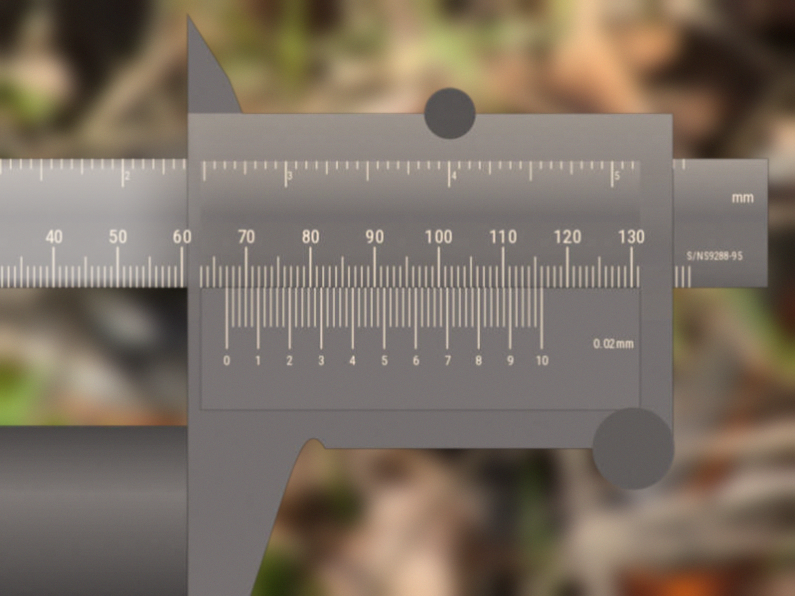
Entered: 67.0 mm
